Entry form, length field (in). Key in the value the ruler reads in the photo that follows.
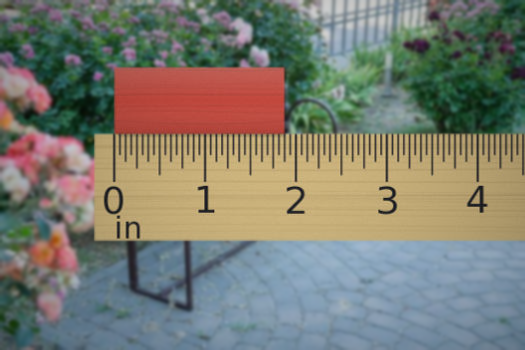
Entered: 1.875 in
